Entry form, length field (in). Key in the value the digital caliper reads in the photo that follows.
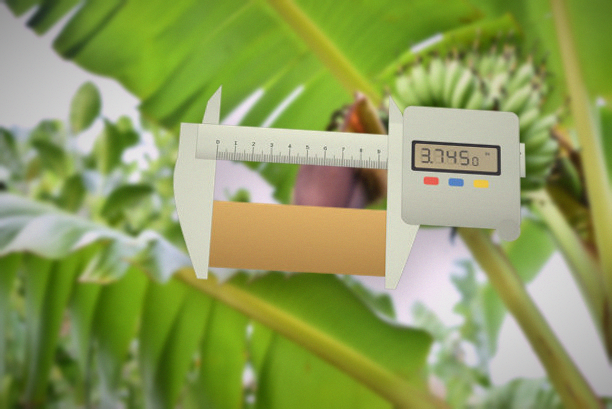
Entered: 3.7450 in
